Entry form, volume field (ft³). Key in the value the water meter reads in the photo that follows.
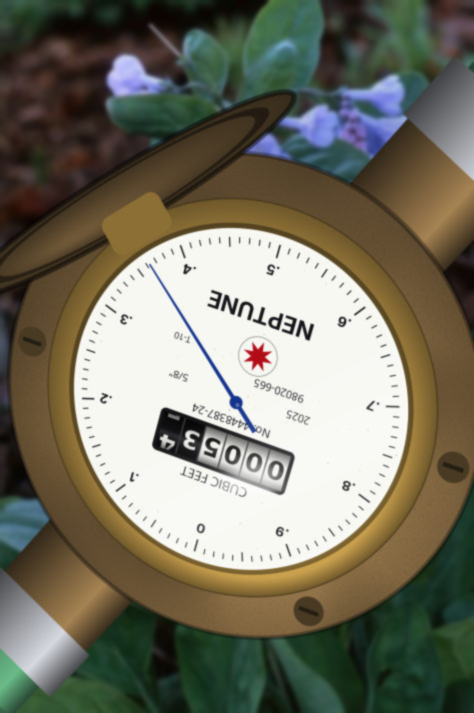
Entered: 534.36 ft³
